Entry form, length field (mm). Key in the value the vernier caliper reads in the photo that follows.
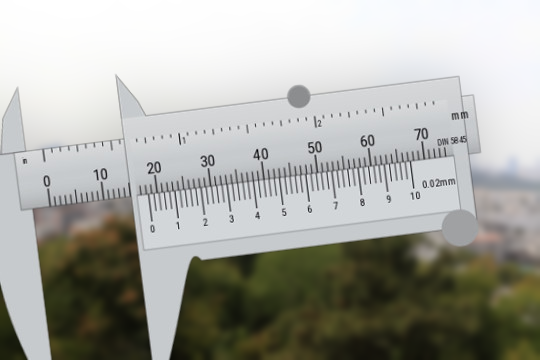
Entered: 18.4 mm
